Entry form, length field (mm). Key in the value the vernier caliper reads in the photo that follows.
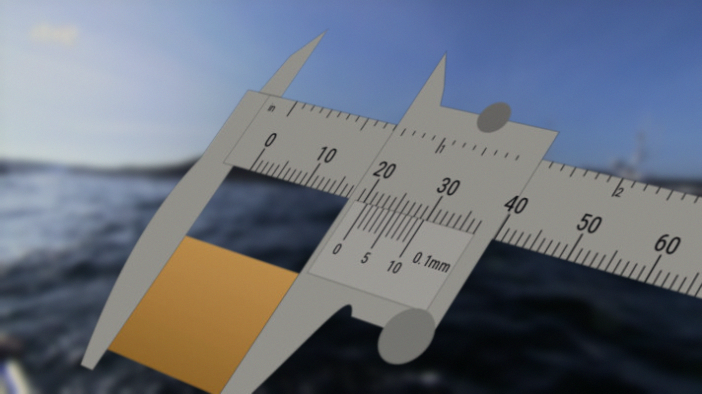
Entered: 20.6 mm
